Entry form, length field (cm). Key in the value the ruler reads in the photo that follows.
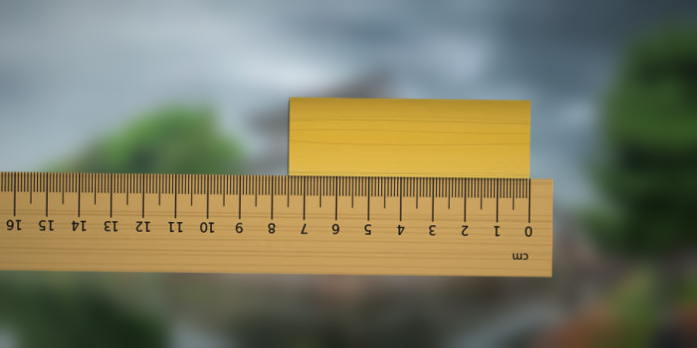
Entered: 7.5 cm
